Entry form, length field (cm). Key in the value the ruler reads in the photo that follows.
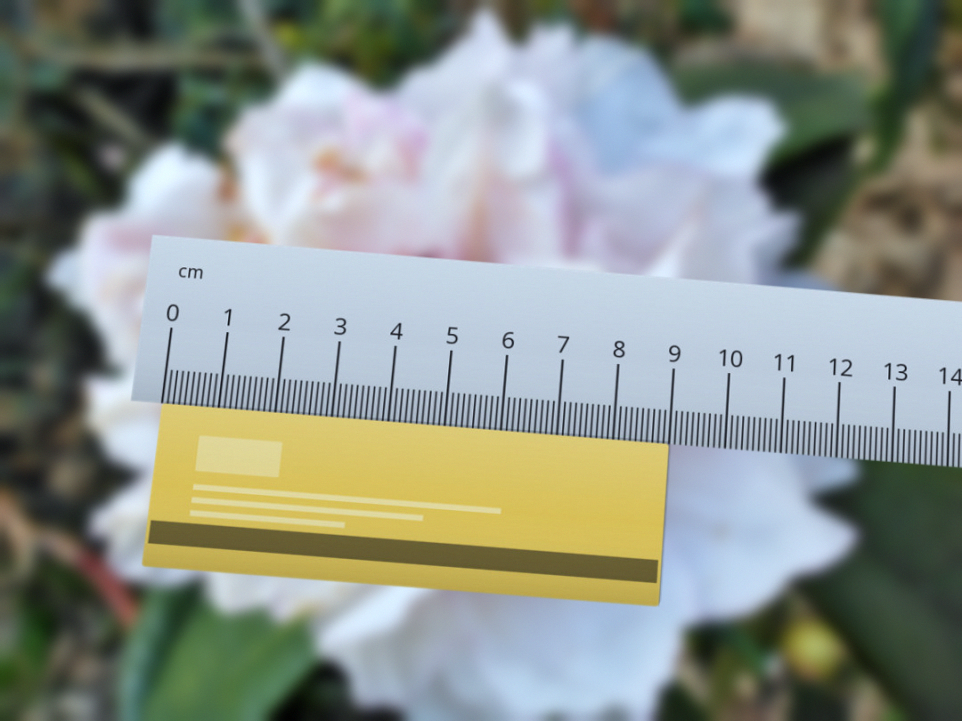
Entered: 9 cm
